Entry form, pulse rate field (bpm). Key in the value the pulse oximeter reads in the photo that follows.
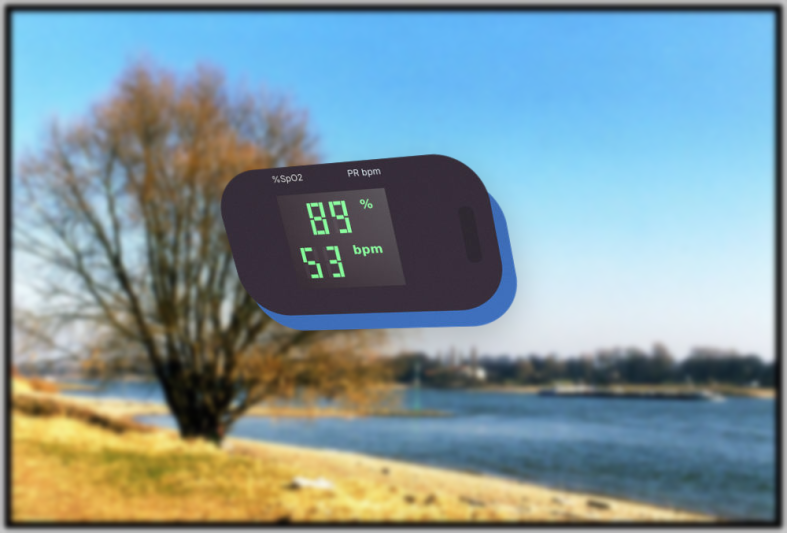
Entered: 53 bpm
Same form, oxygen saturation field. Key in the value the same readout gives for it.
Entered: 89 %
